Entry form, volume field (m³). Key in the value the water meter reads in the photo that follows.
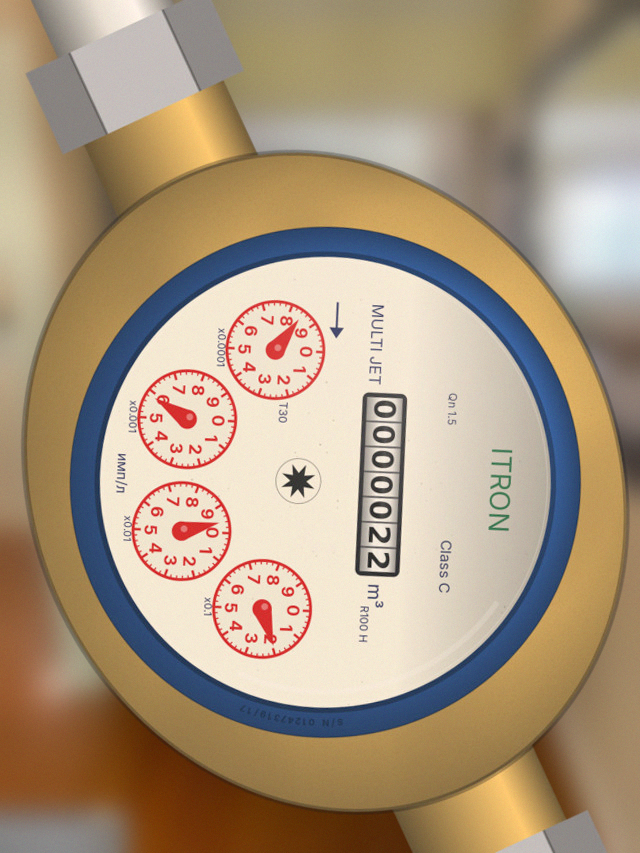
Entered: 22.1958 m³
